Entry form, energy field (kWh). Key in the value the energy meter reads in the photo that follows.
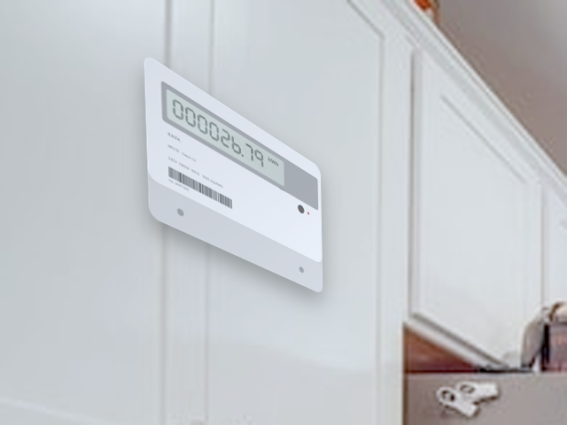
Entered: 26.79 kWh
